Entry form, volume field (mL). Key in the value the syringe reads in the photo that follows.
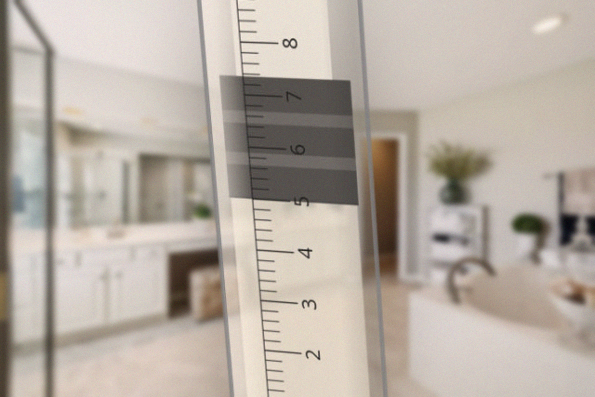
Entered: 5 mL
